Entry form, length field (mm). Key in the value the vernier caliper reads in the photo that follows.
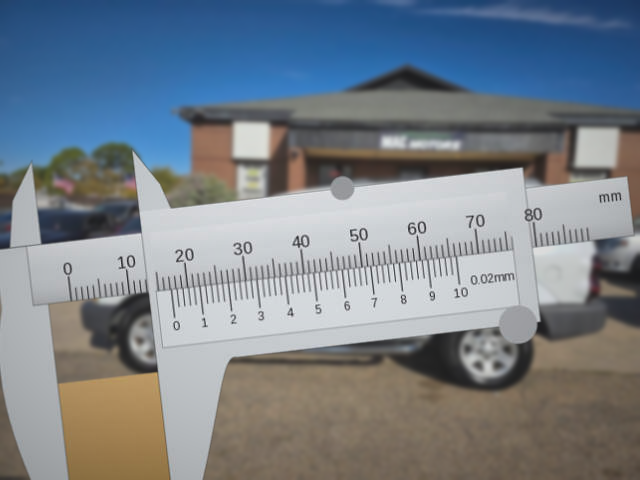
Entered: 17.2 mm
